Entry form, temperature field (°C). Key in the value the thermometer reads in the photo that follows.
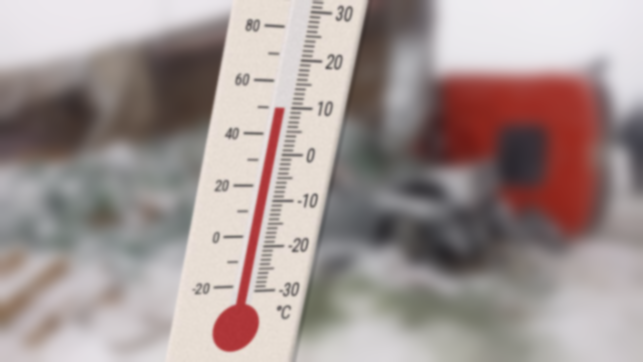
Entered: 10 °C
